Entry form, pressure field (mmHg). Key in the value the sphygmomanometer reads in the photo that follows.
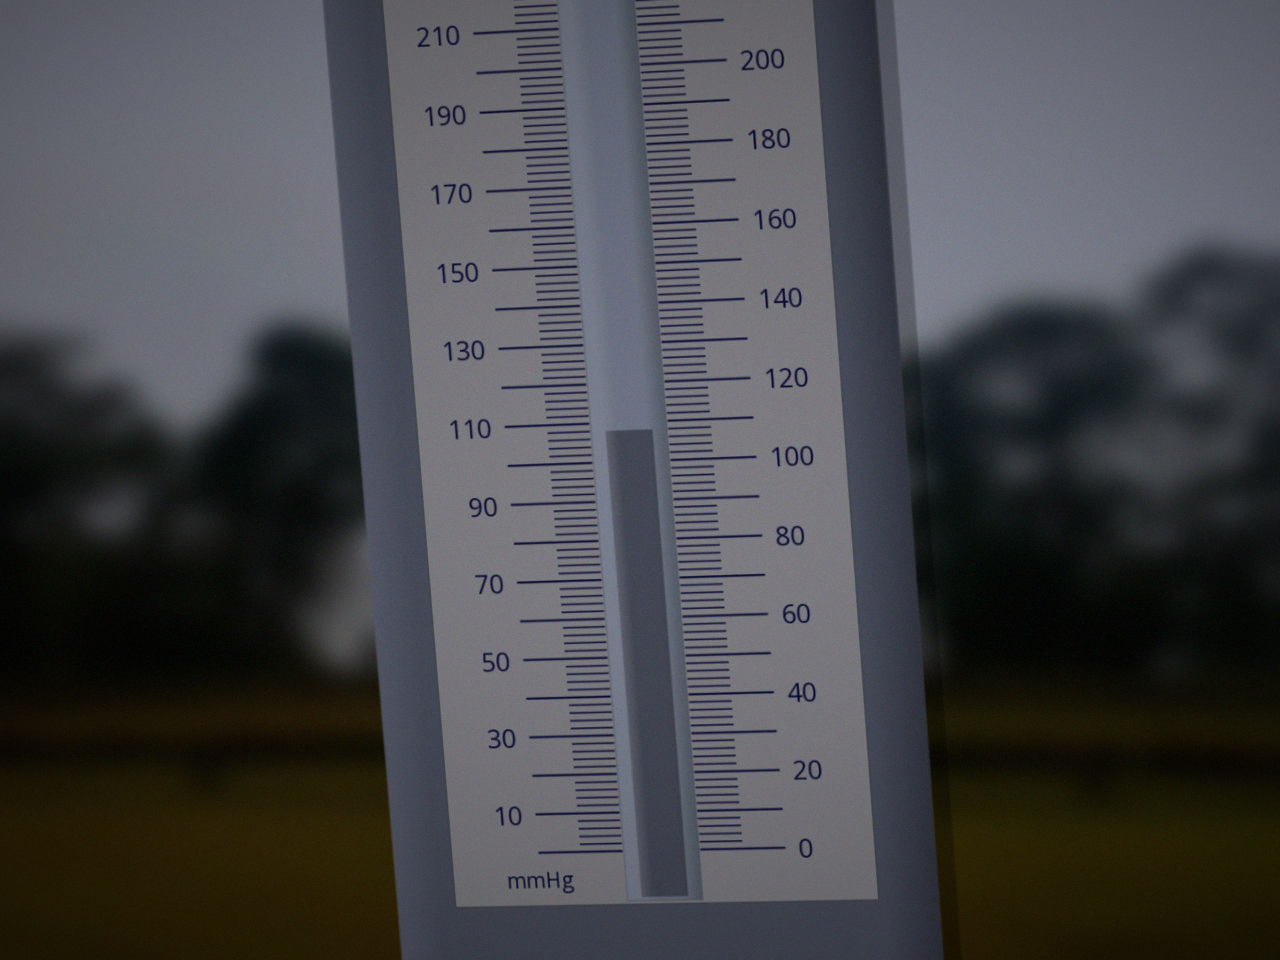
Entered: 108 mmHg
